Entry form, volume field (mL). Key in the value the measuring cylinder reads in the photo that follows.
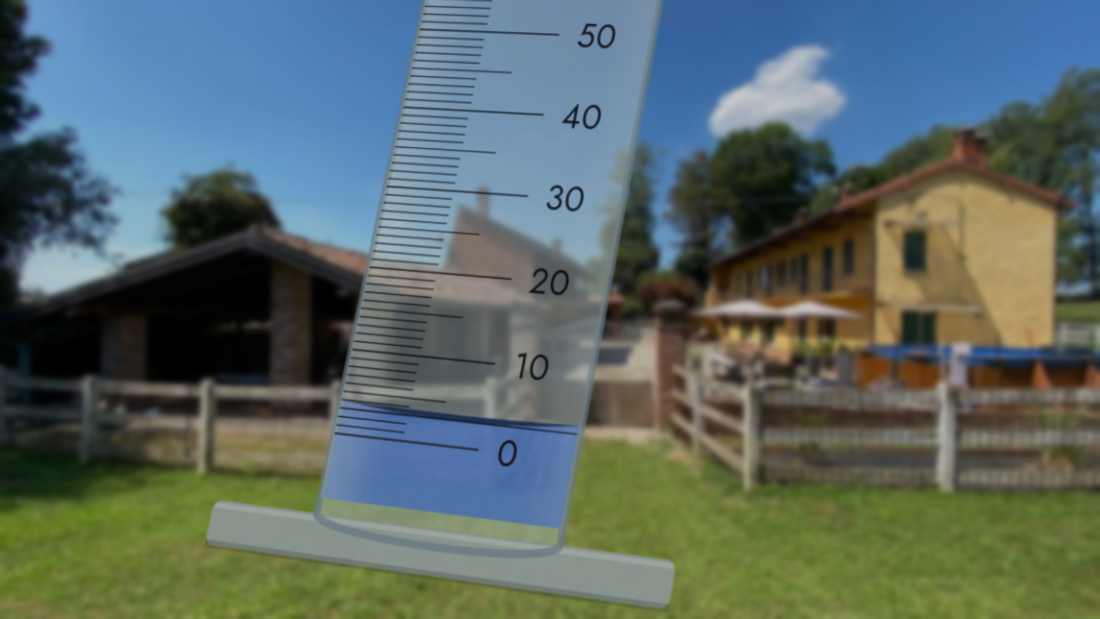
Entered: 3 mL
